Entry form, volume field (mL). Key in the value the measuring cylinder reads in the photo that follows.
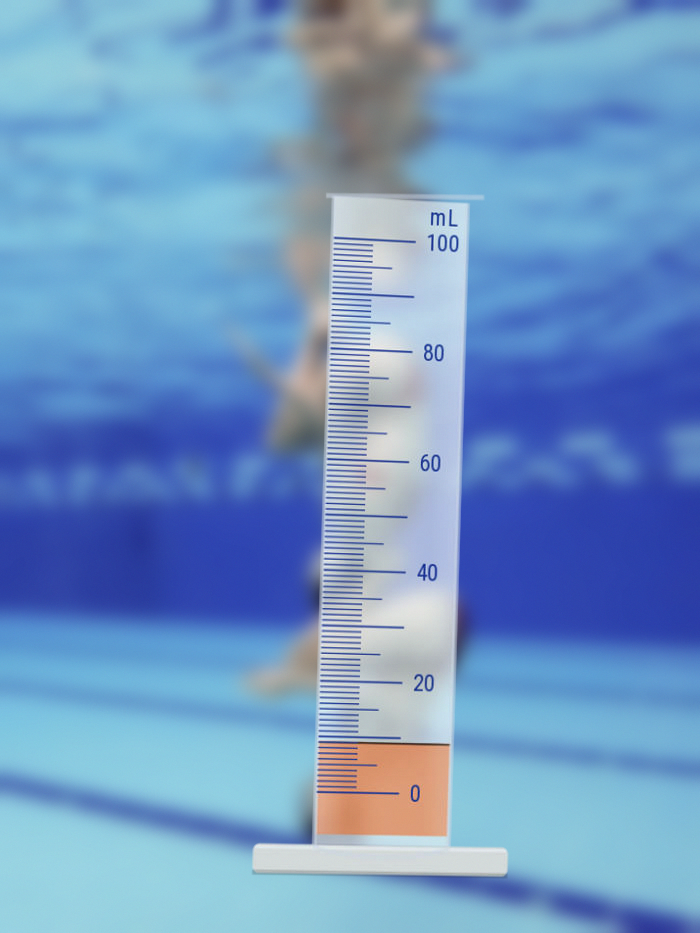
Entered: 9 mL
